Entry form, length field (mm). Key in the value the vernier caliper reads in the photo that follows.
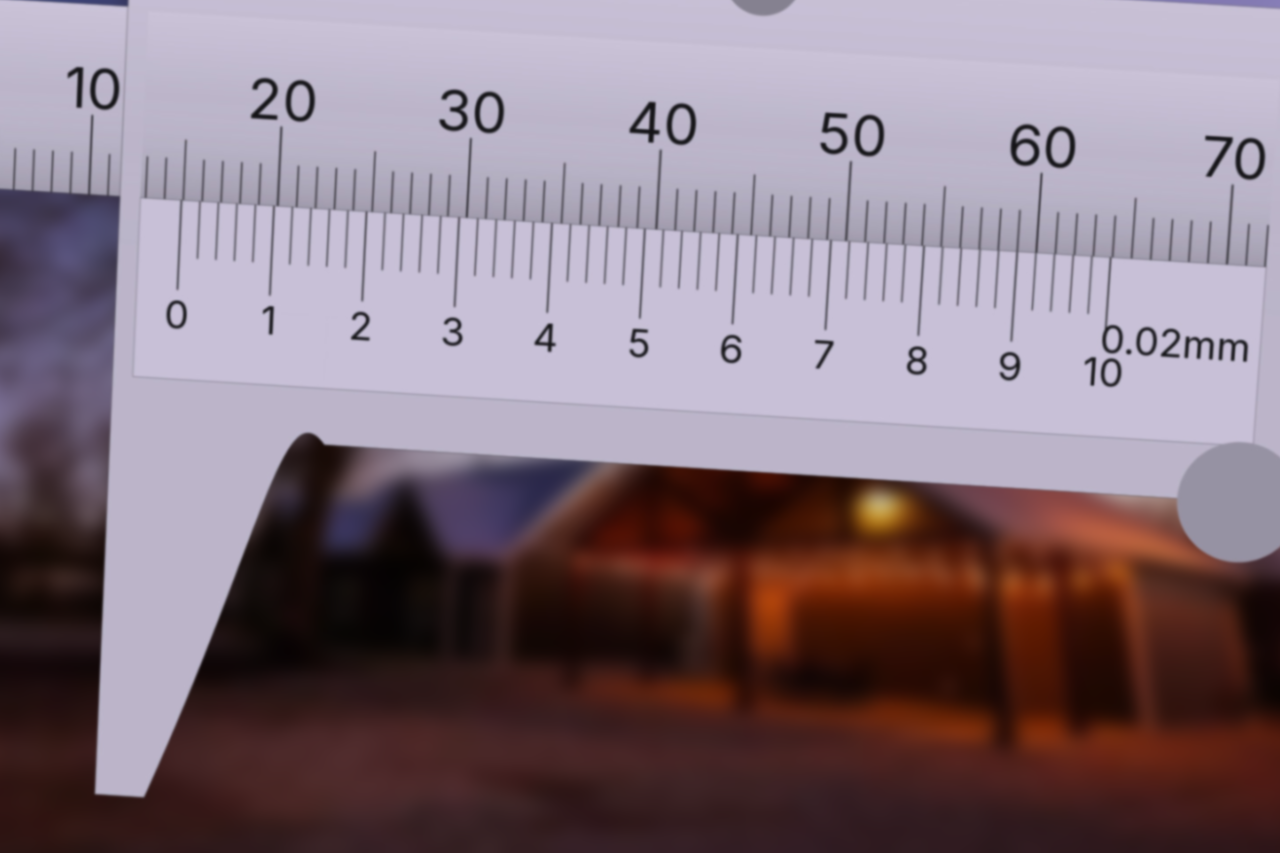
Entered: 14.9 mm
